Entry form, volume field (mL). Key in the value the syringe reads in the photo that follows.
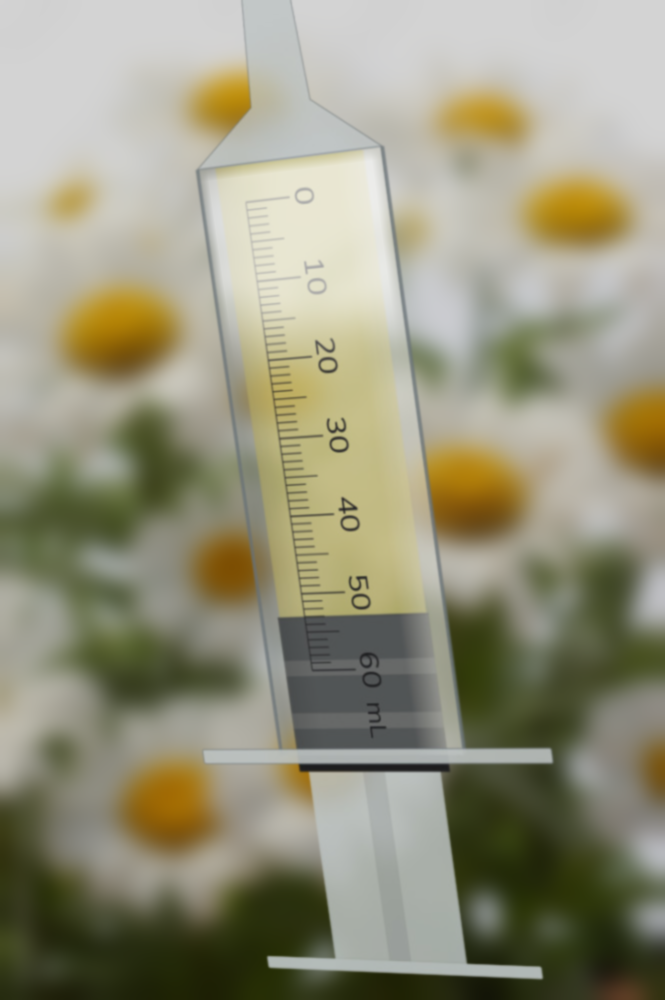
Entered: 53 mL
